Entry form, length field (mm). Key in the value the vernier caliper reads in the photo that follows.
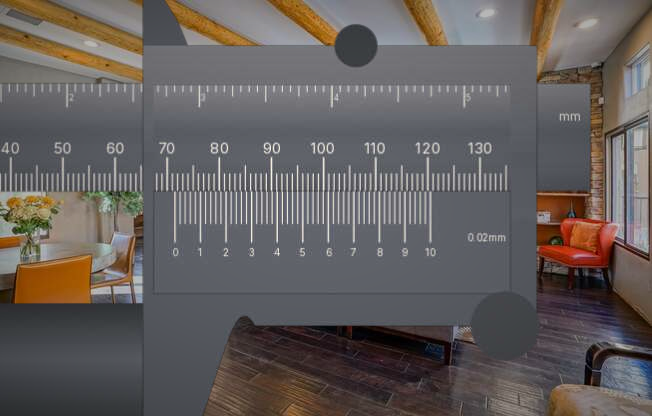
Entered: 71.5 mm
